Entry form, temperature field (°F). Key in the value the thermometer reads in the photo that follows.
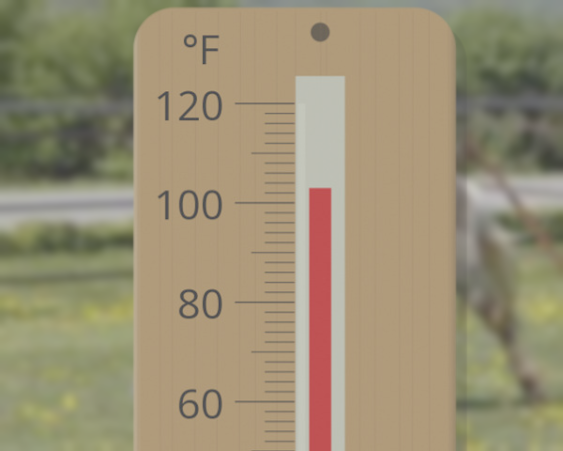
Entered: 103 °F
